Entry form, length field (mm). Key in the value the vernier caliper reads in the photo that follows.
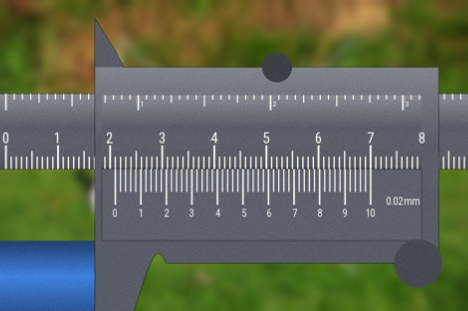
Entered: 21.0 mm
